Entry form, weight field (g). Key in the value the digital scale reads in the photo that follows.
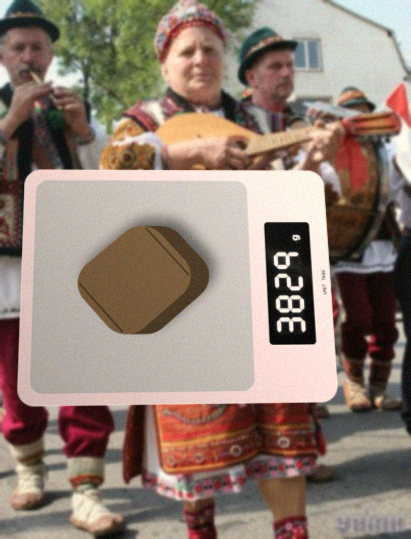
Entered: 3829 g
